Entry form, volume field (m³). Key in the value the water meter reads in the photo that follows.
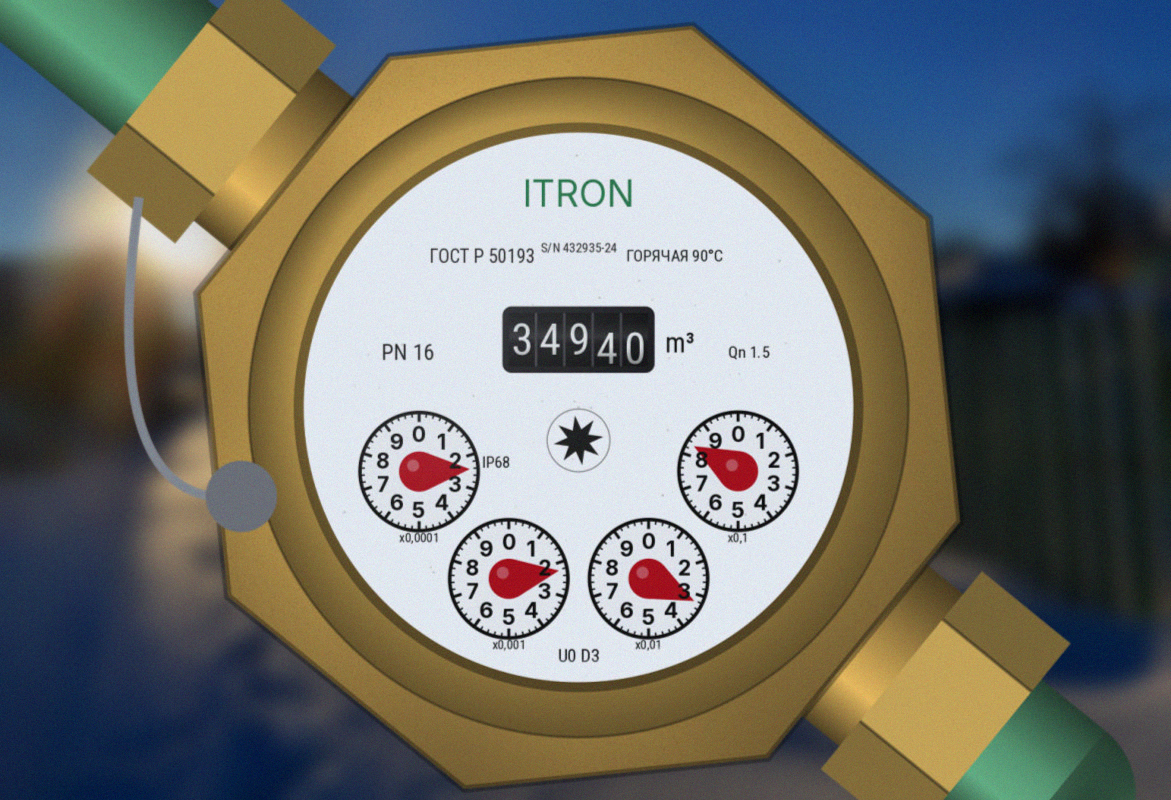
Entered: 34939.8322 m³
